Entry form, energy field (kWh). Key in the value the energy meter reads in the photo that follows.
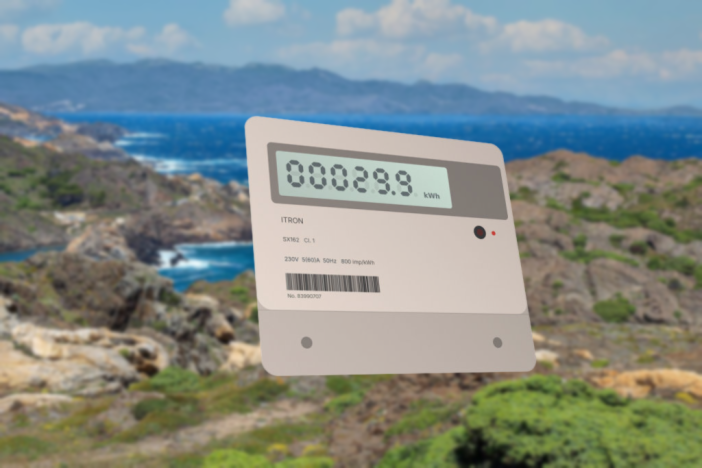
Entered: 29.9 kWh
